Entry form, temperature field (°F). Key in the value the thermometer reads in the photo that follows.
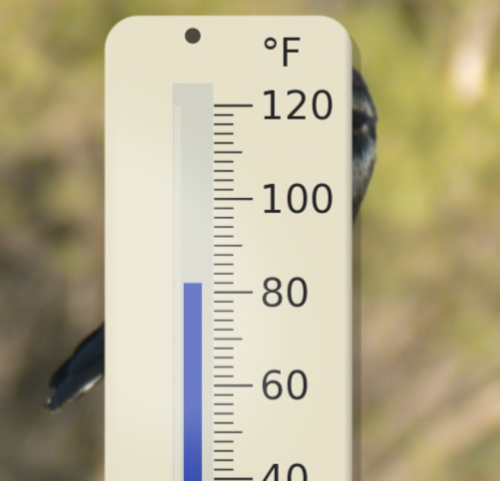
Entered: 82 °F
